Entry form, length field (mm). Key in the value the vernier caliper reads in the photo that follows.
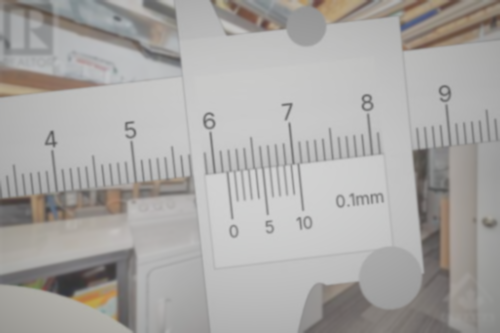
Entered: 61.6 mm
